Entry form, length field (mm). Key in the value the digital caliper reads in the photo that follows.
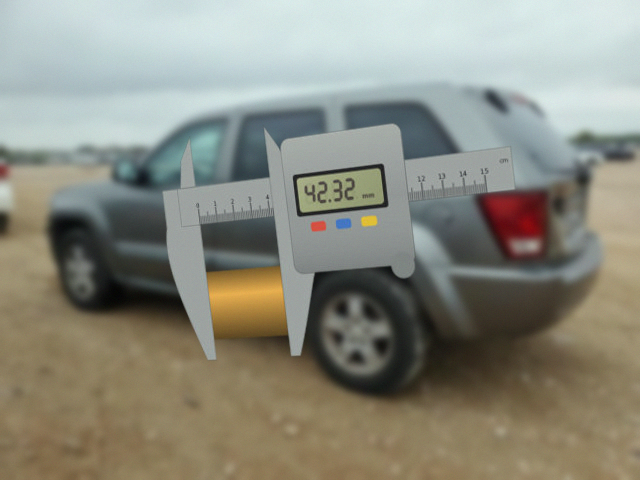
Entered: 42.32 mm
